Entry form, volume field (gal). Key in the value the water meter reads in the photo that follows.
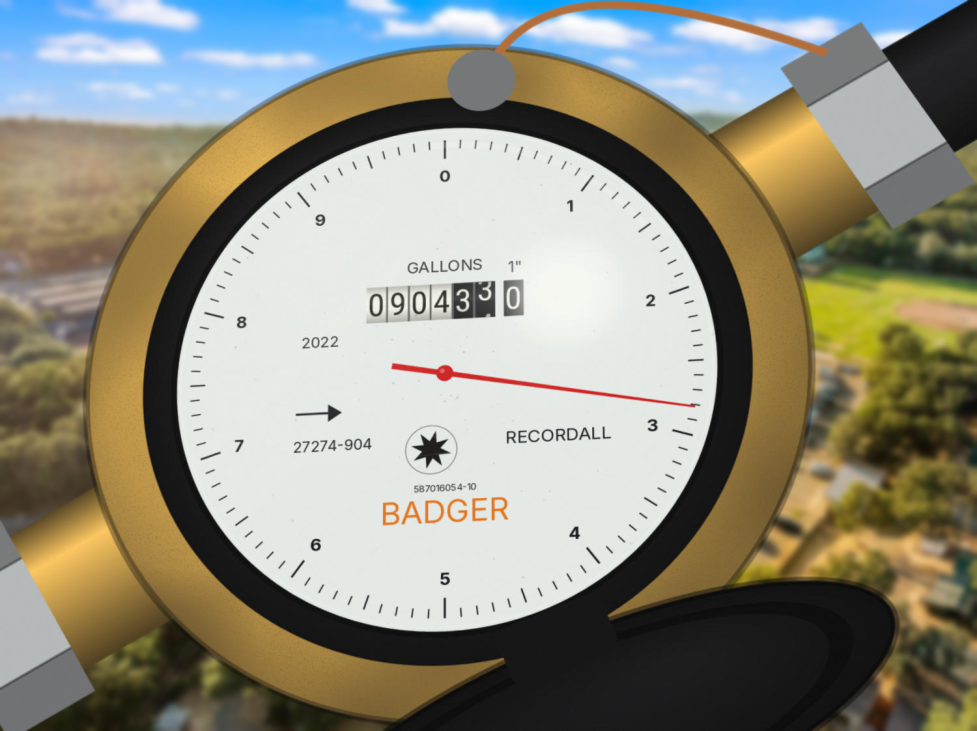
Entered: 904332.8 gal
